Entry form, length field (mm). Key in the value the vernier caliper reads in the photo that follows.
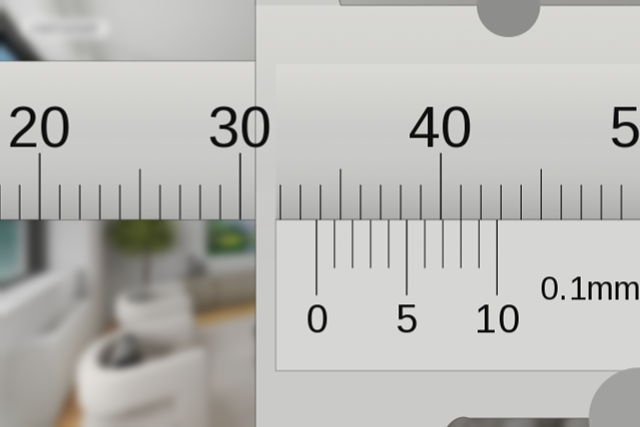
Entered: 33.8 mm
